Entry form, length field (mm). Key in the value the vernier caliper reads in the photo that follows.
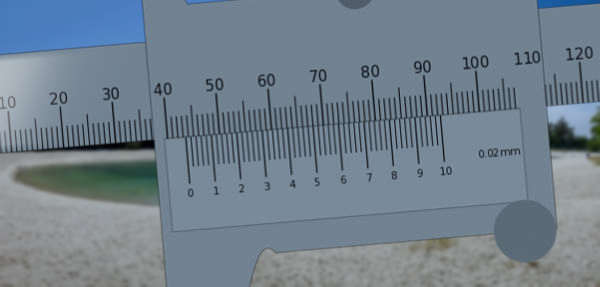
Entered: 43.5 mm
